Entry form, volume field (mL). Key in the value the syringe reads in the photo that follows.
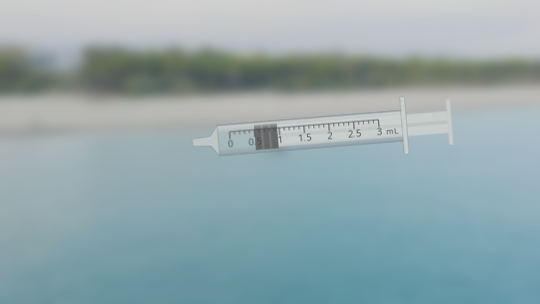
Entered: 0.5 mL
